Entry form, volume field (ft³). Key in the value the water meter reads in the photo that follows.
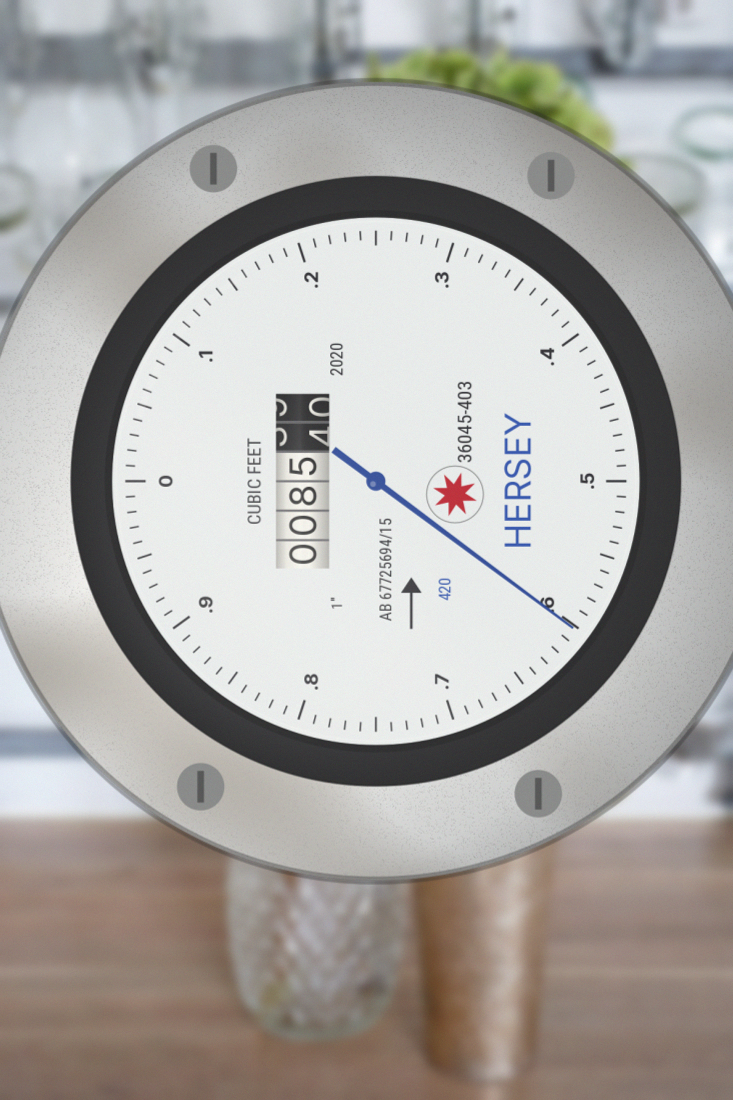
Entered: 8539.60 ft³
